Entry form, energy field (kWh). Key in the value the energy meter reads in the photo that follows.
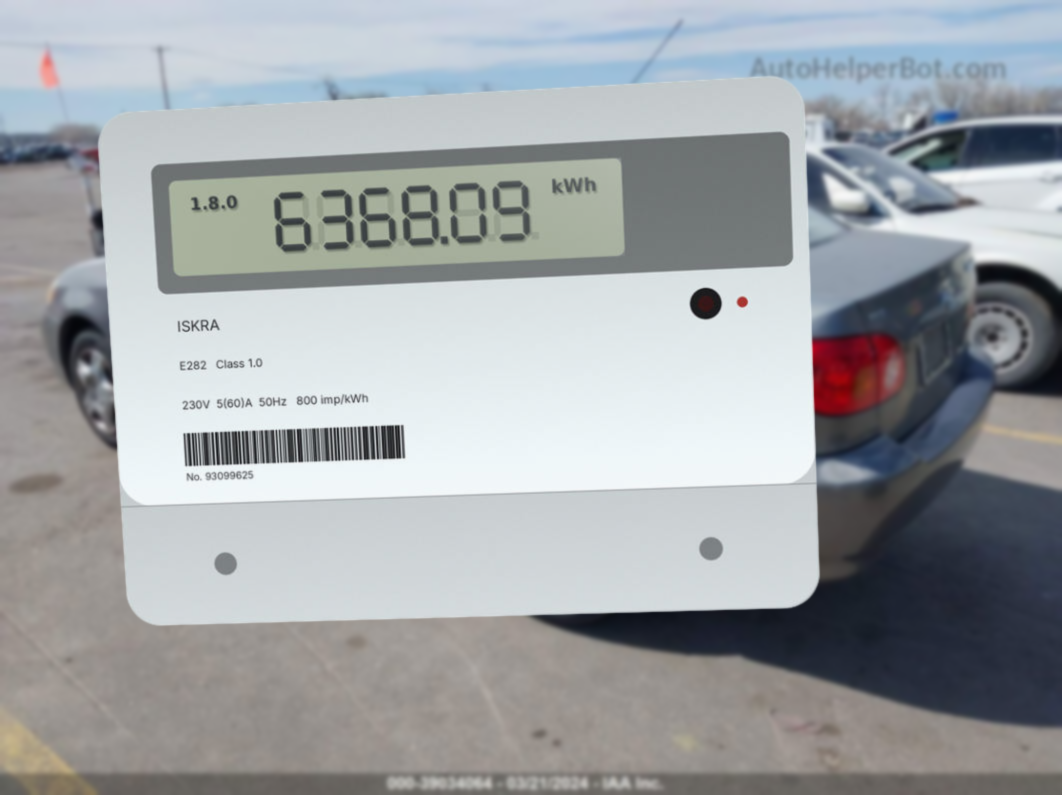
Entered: 6368.09 kWh
